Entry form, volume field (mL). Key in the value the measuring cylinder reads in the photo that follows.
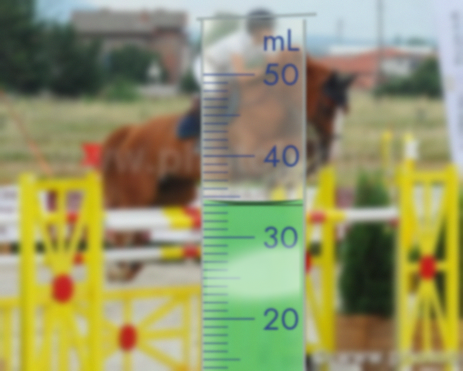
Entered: 34 mL
